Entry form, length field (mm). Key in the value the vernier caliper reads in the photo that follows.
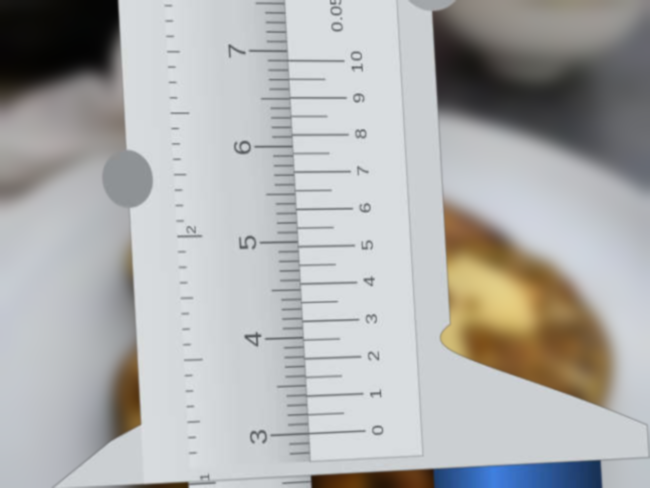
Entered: 30.0 mm
